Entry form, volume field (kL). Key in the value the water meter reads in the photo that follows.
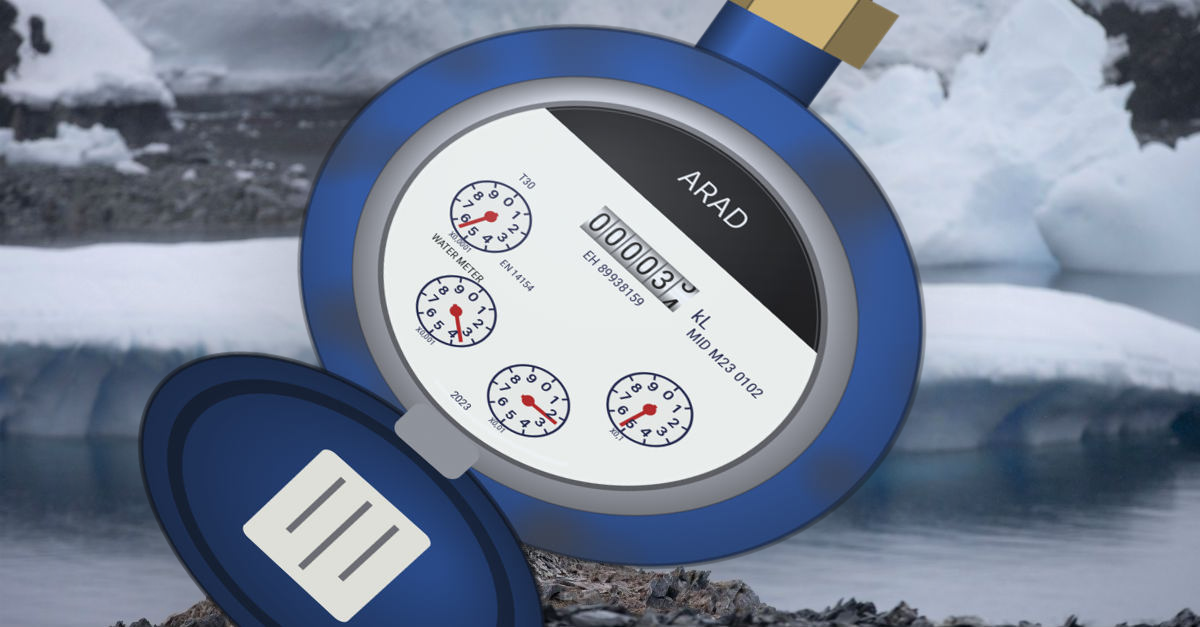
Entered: 33.5235 kL
